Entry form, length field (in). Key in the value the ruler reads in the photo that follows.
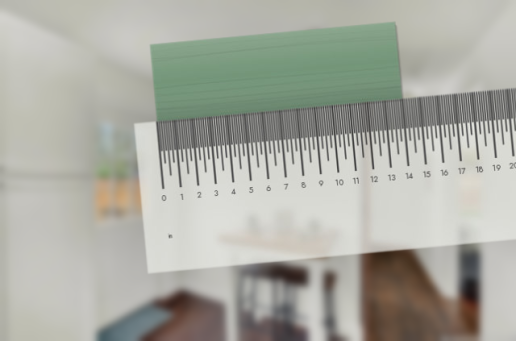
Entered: 14 in
